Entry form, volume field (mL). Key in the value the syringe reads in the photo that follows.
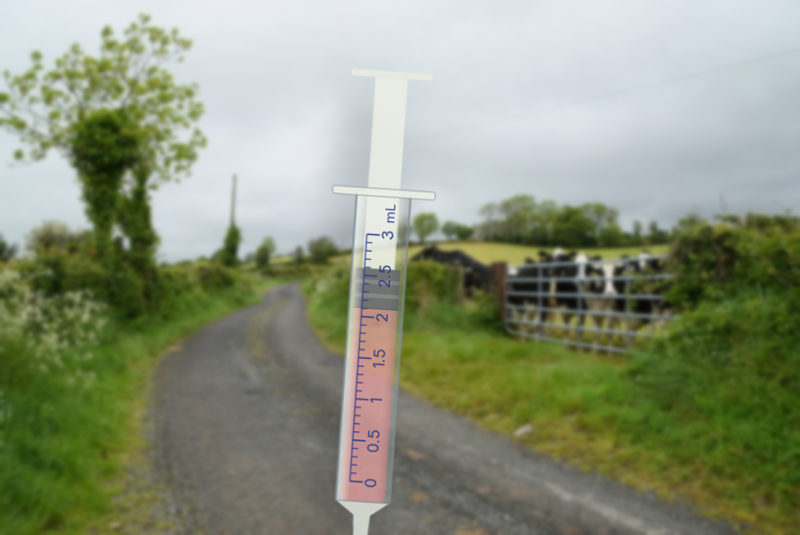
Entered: 2.1 mL
